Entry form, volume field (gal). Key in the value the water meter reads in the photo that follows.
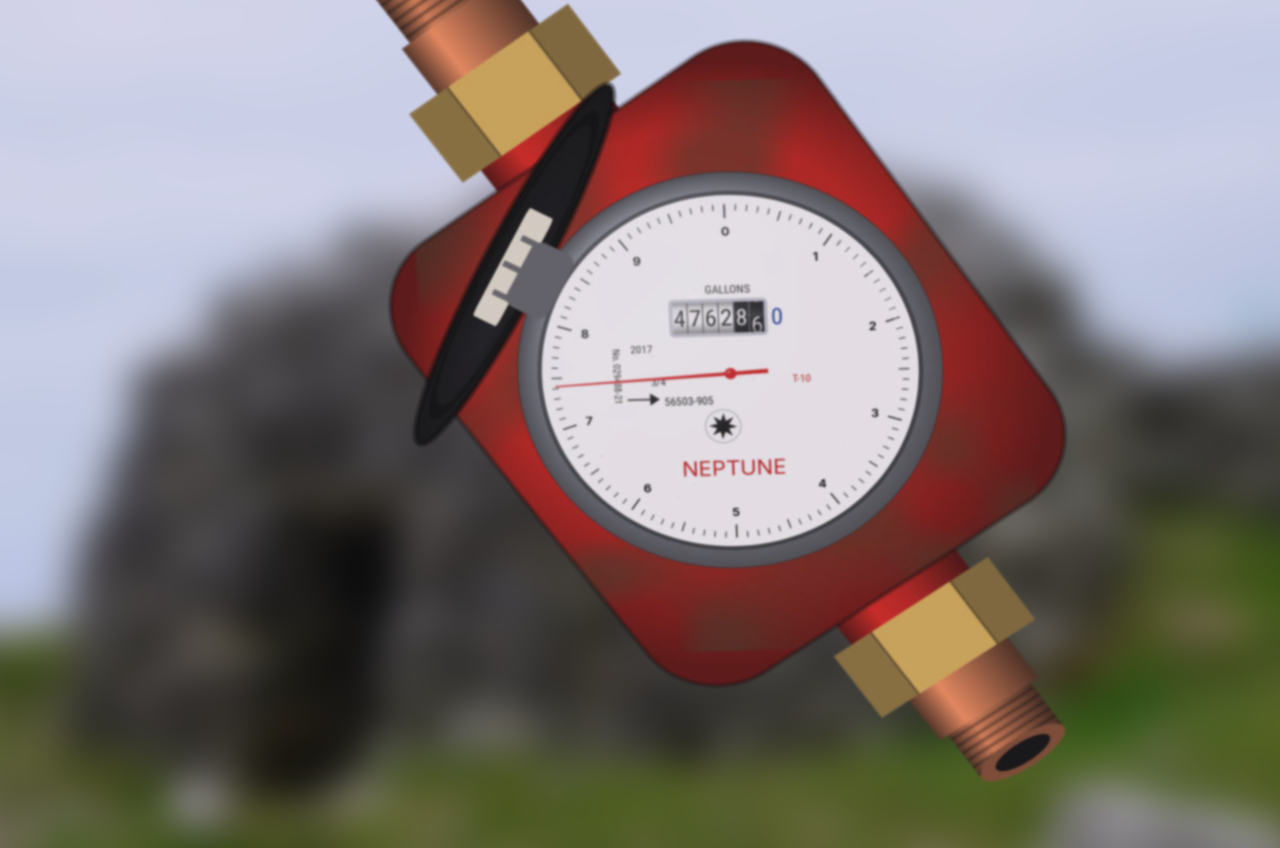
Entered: 4762857.4 gal
